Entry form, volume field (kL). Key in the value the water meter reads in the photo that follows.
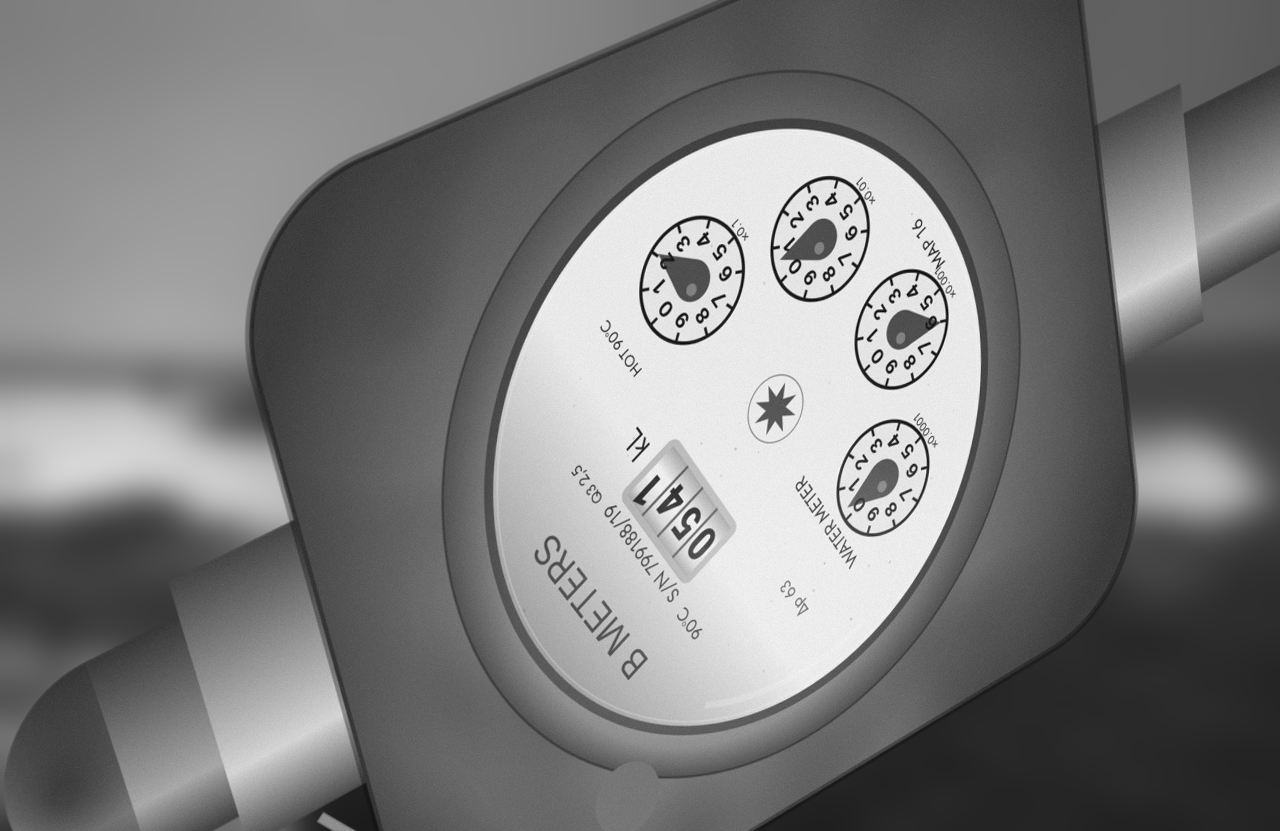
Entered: 541.2060 kL
